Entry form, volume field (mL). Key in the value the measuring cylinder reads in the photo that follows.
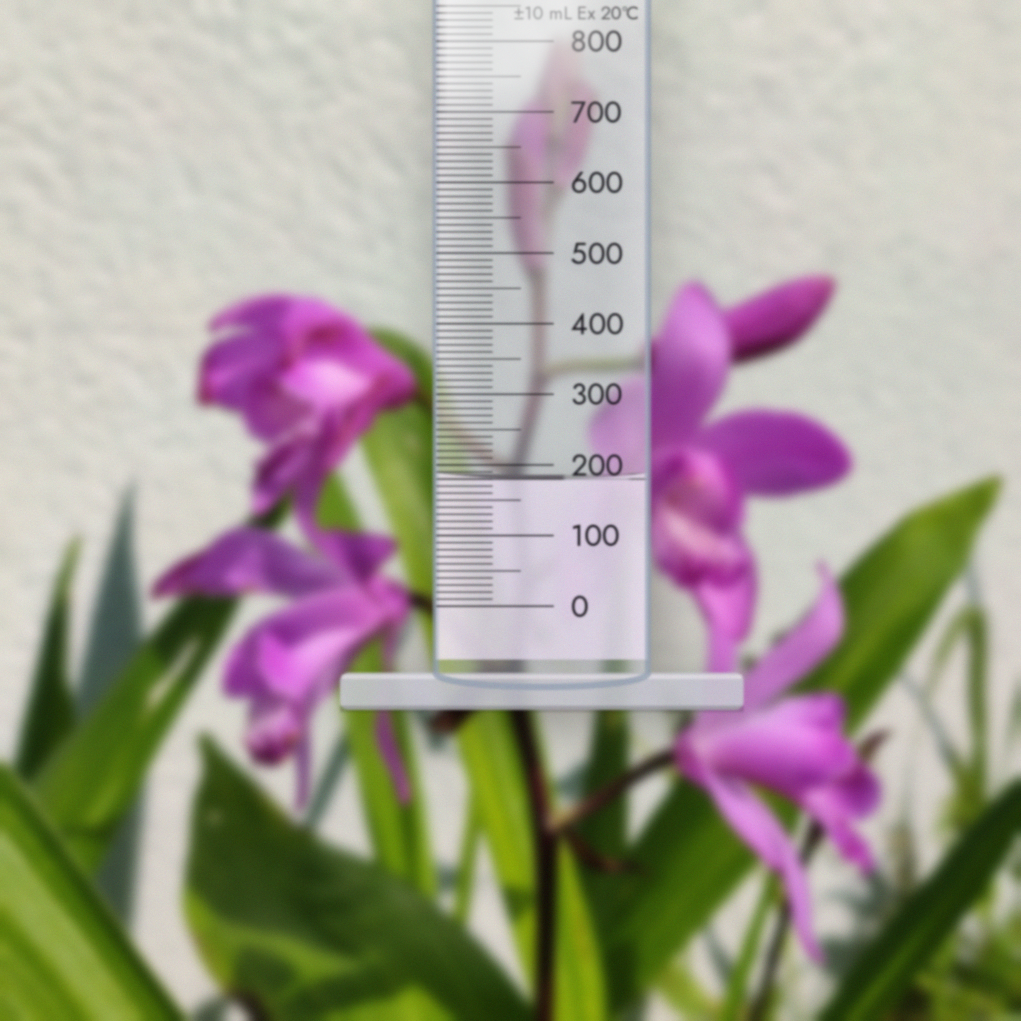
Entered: 180 mL
